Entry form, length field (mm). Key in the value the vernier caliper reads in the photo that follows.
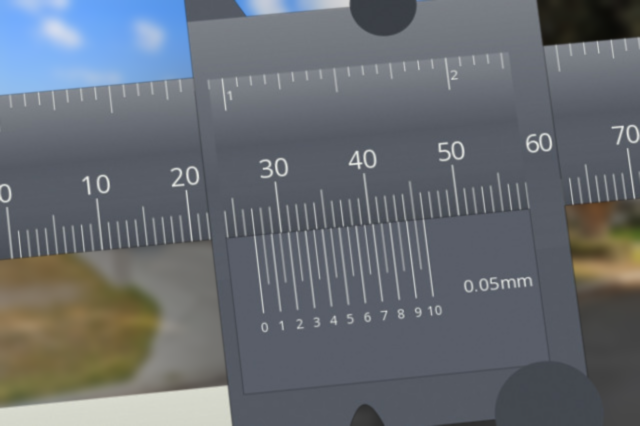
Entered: 27.0 mm
